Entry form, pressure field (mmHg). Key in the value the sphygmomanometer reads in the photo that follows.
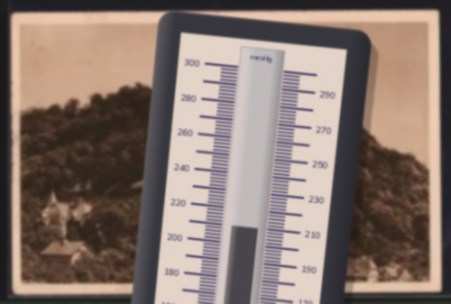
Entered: 210 mmHg
